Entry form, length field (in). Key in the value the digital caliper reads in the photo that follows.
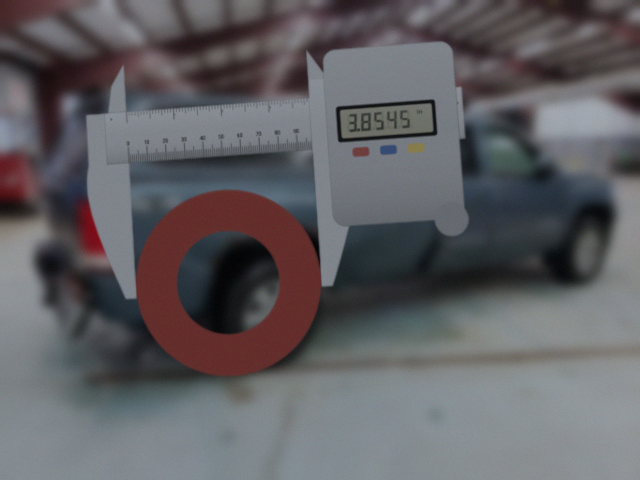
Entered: 3.8545 in
